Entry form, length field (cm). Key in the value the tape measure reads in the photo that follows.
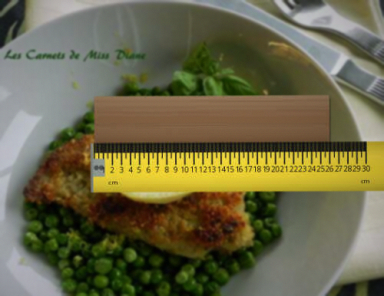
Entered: 26 cm
